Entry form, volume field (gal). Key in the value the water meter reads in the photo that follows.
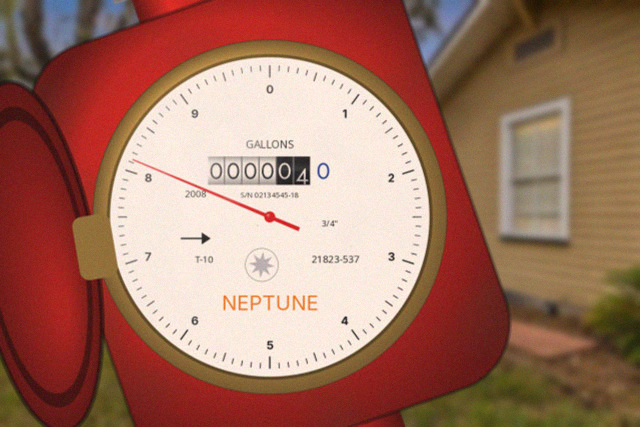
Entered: 38.1 gal
